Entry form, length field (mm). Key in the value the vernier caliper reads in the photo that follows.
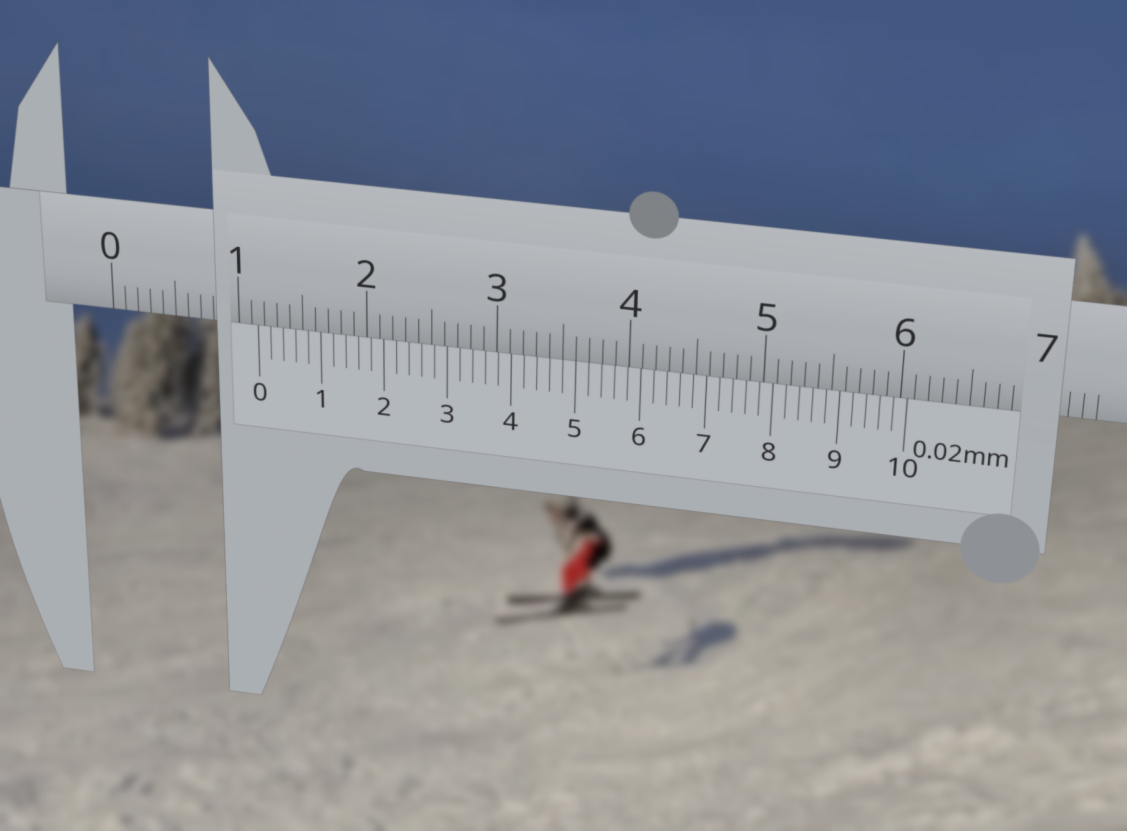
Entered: 11.5 mm
